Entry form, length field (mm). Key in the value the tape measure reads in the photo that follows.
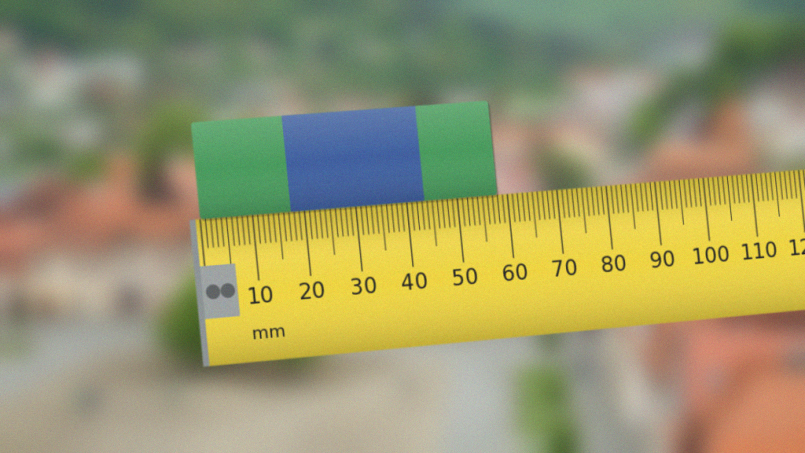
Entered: 58 mm
